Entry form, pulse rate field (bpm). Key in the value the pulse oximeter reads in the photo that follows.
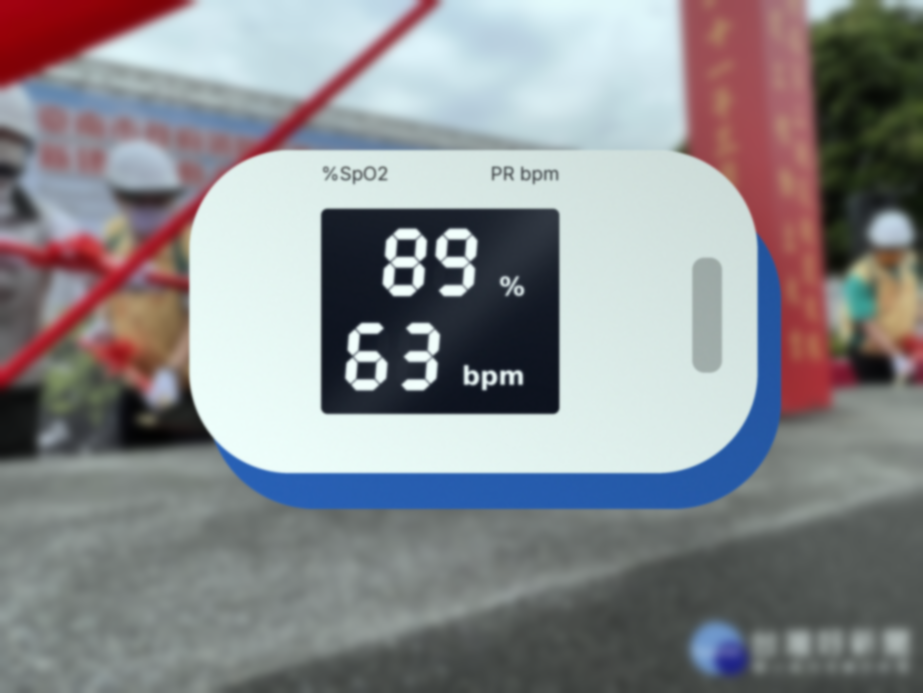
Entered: 63 bpm
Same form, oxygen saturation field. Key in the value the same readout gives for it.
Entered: 89 %
